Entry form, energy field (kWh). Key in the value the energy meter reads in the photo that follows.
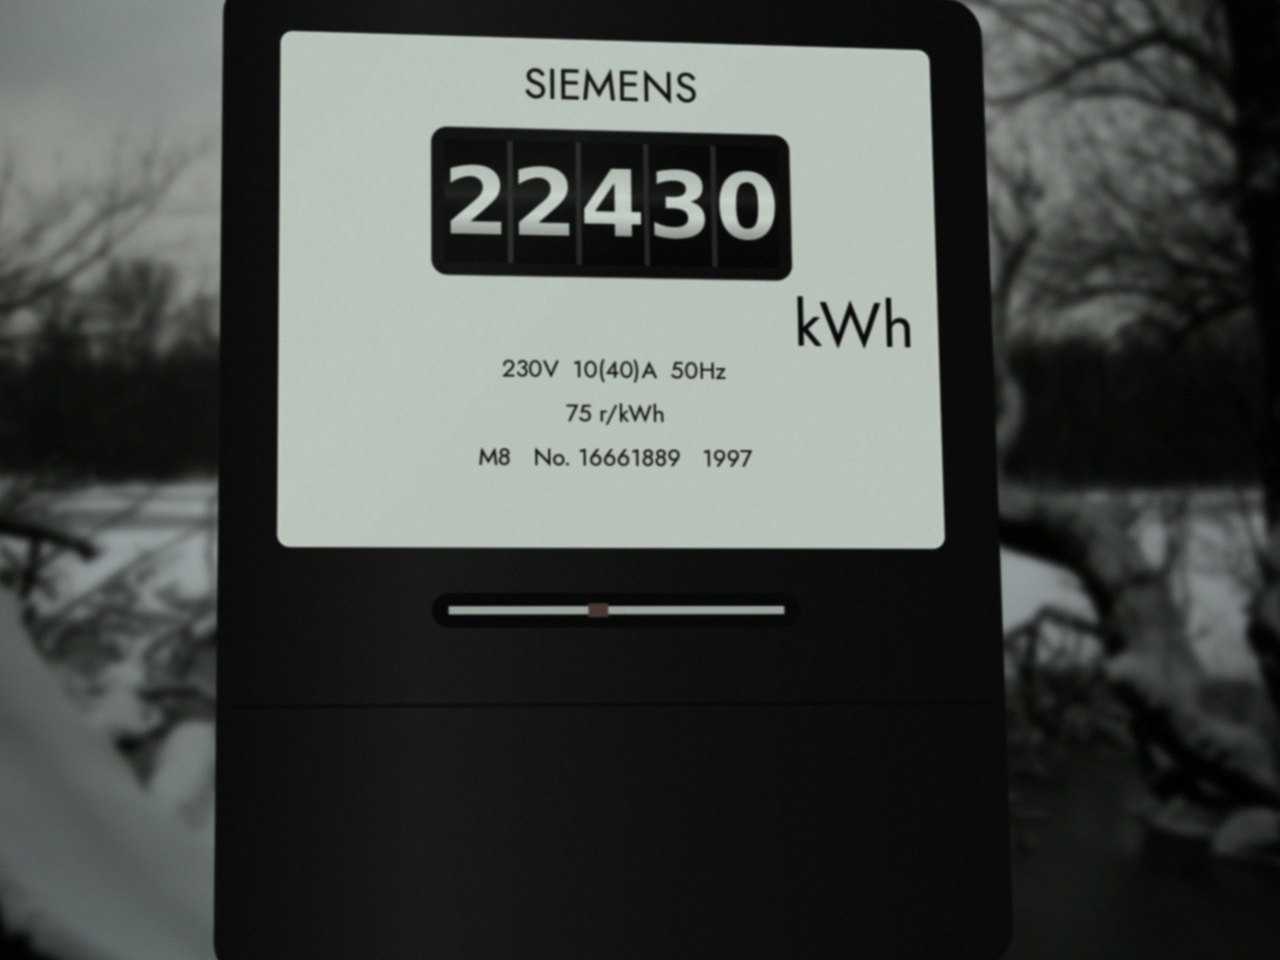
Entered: 22430 kWh
